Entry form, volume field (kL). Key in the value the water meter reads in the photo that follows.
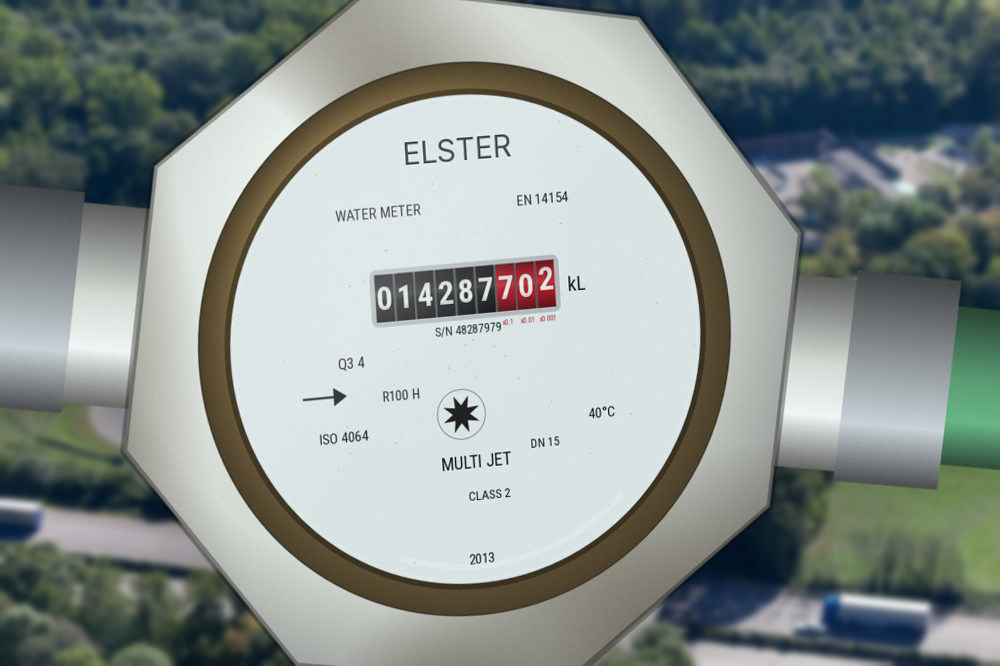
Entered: 14287.702 kL
